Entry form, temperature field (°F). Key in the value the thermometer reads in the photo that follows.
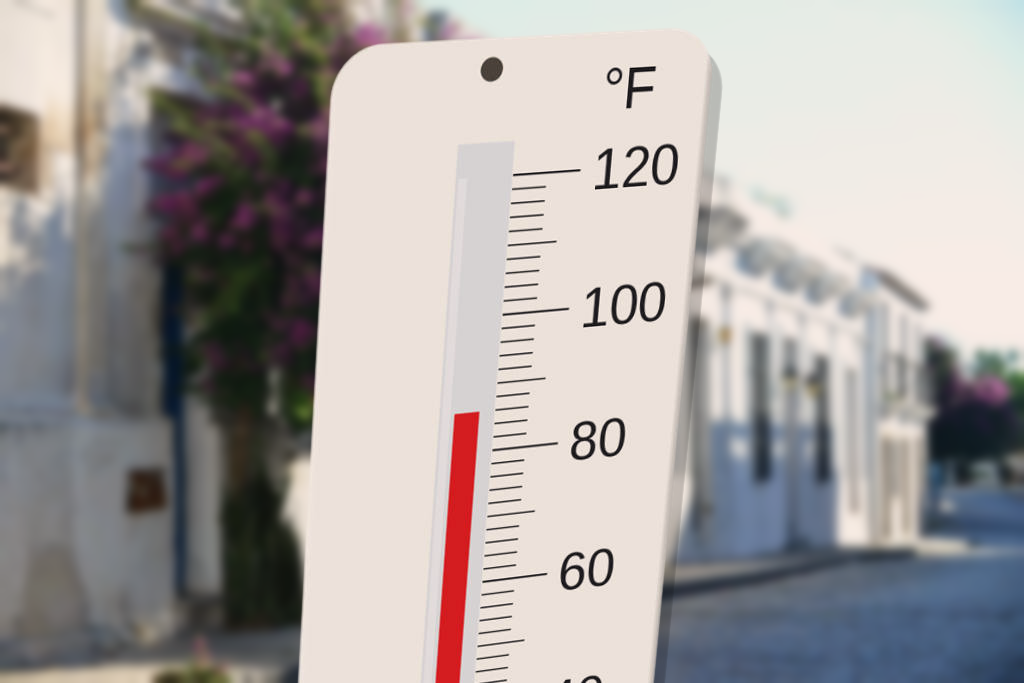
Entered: 86 °F
